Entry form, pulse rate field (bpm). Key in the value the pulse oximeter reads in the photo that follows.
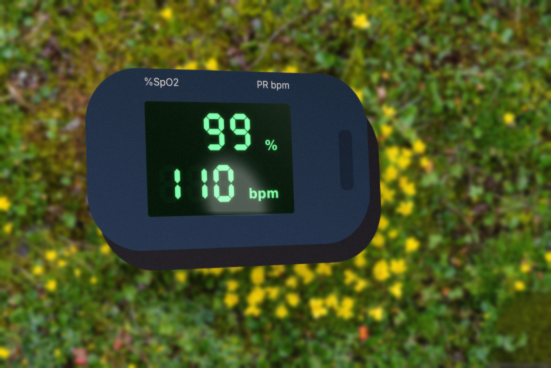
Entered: 110 bpm
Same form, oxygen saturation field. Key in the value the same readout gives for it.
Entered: 99 %
